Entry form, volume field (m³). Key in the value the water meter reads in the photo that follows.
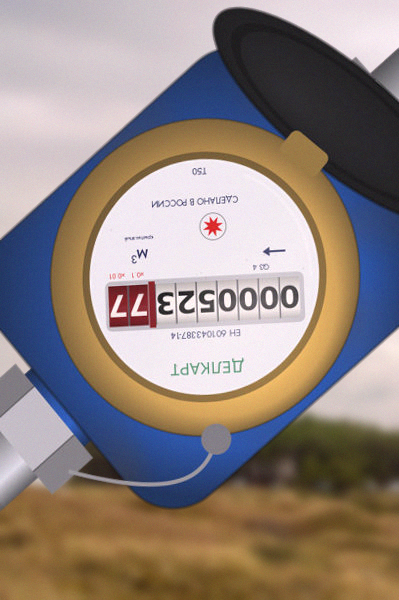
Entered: 523.77 m³
